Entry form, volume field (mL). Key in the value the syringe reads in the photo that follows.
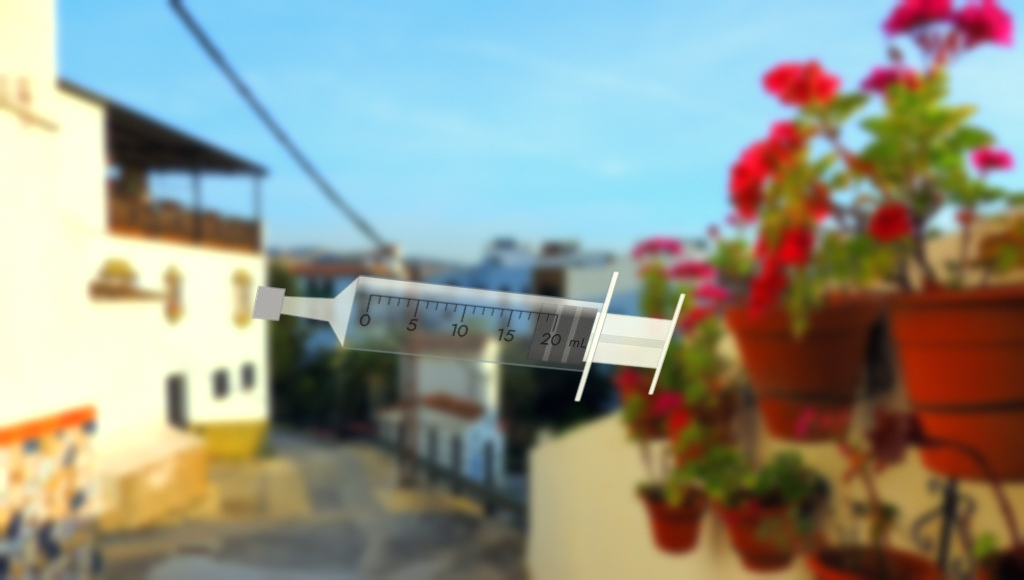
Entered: 18 mL
